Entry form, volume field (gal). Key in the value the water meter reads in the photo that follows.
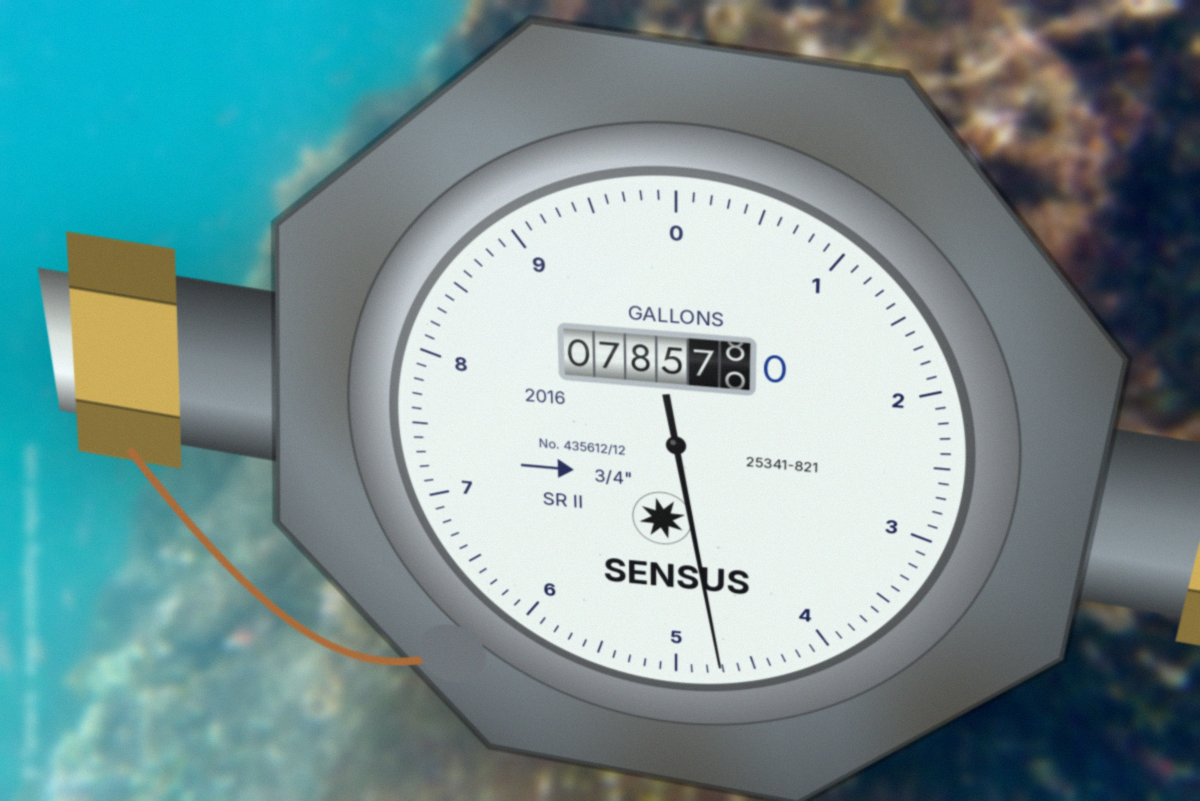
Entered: 785784.7 gal
